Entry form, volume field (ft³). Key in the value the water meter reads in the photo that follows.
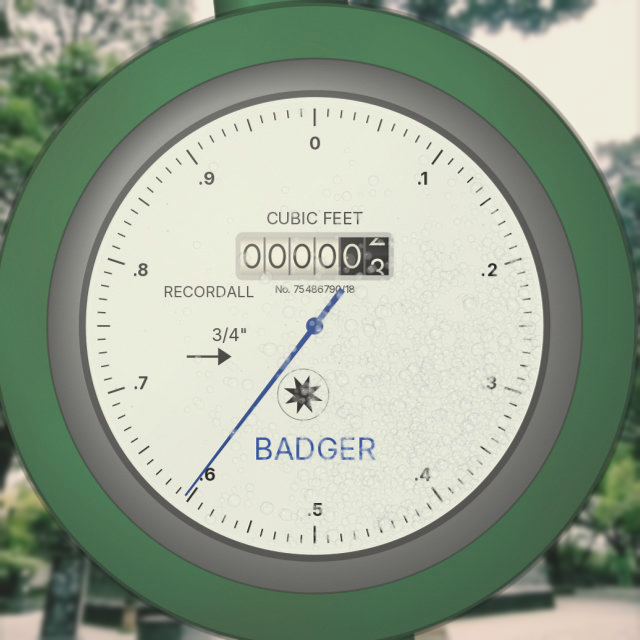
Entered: 2.60 ft³
